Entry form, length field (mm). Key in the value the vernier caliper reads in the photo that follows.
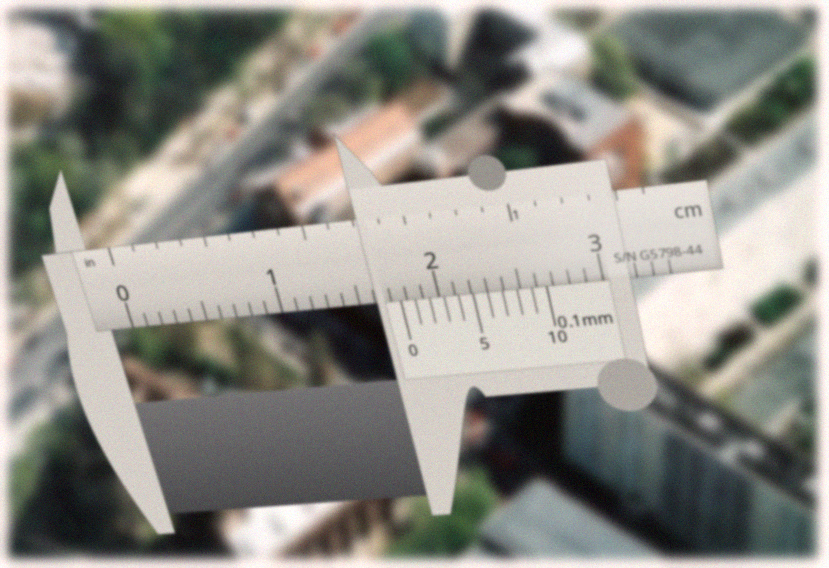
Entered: 17.6 mm
